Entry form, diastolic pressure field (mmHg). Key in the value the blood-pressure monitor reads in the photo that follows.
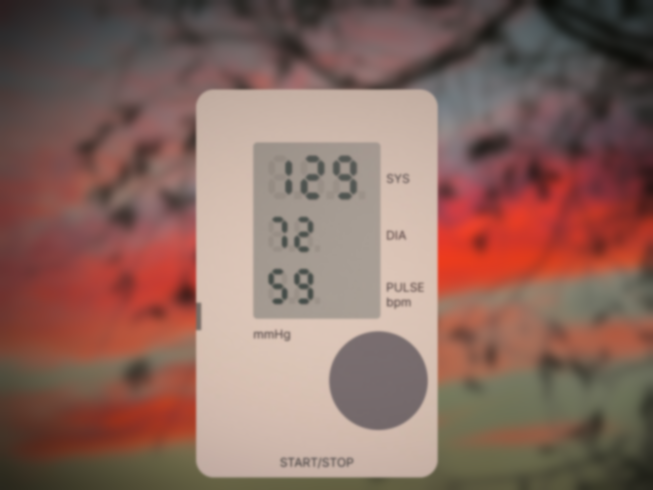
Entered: 72 mmHg
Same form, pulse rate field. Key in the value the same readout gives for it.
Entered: 59 bpm
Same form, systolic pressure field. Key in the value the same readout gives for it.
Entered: 129 mmHg
